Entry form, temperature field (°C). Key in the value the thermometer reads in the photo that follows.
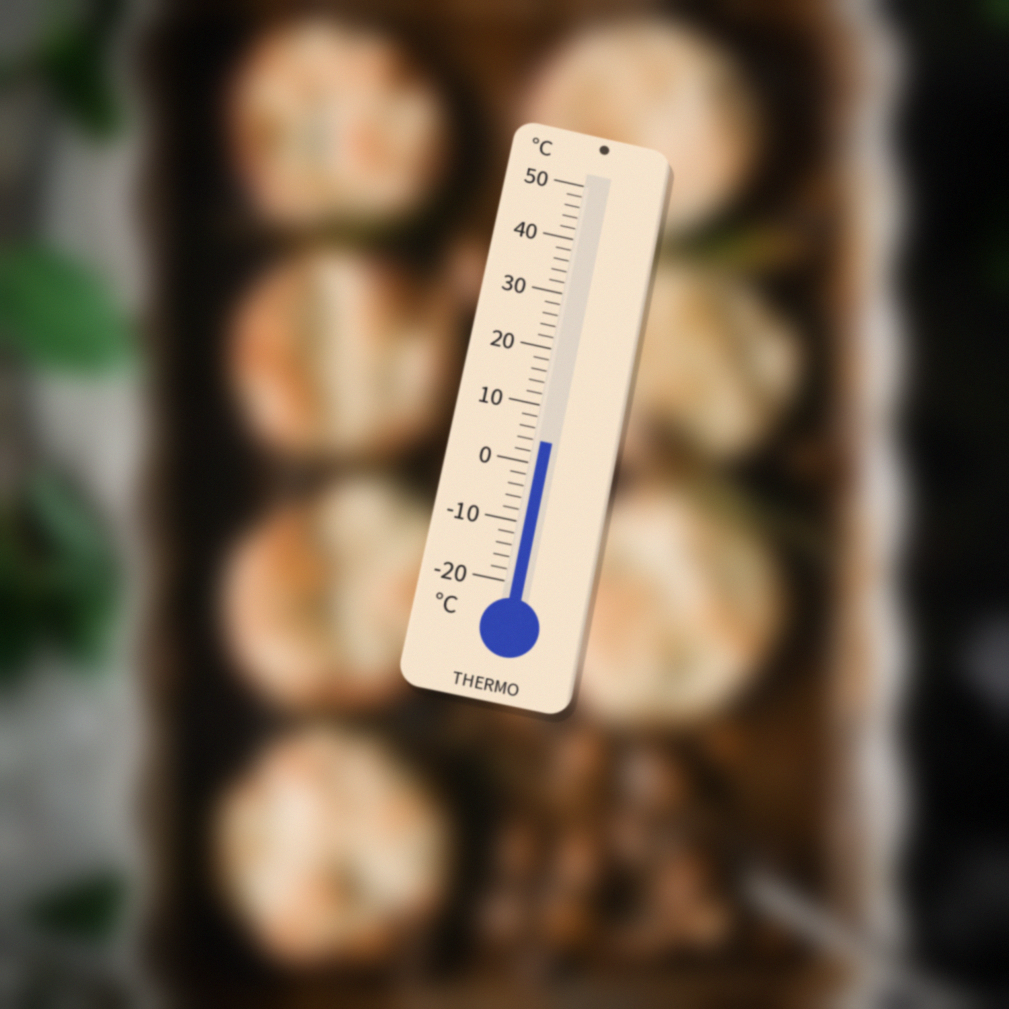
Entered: 4 °C
